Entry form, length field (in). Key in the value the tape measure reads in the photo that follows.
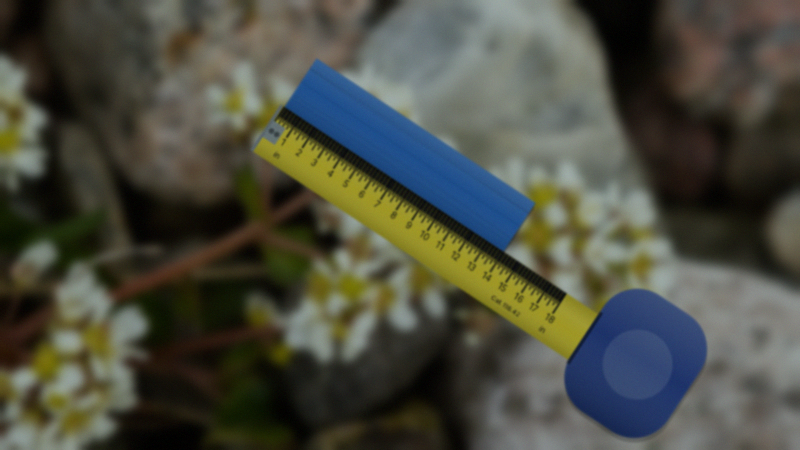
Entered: 14 in
